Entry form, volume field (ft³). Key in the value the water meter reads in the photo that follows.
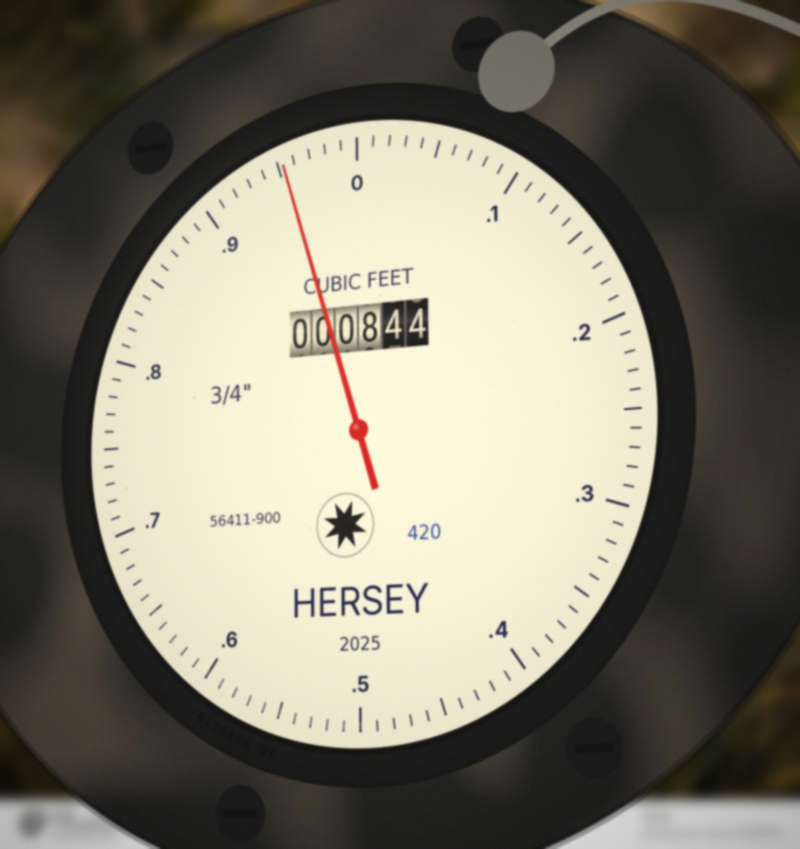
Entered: 843.95 ft³
